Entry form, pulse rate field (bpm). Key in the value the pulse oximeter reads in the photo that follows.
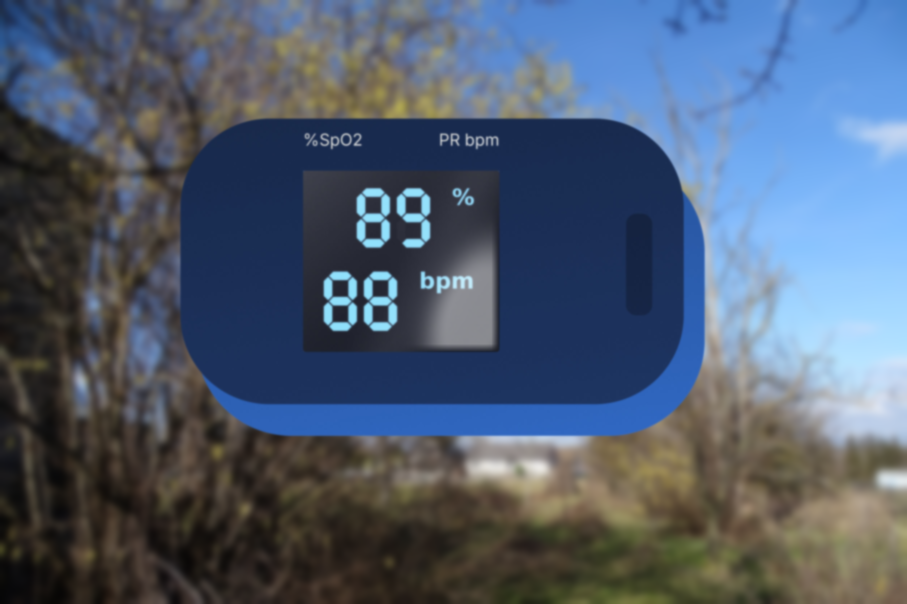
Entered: 88 bpm
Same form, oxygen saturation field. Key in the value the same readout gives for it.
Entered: 89 %
